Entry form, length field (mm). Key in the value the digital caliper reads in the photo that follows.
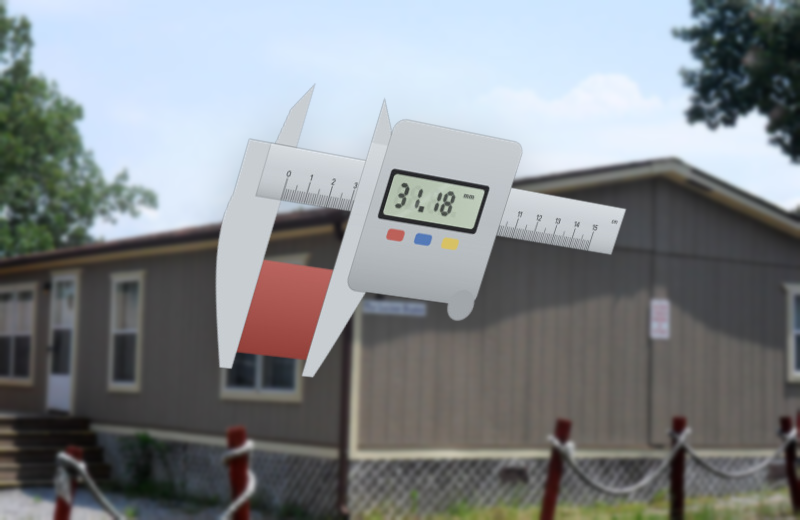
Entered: 31.18 mm
